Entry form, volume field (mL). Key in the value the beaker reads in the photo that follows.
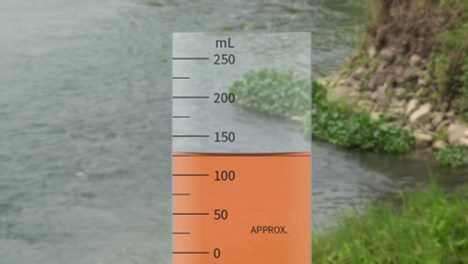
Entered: 125 mL
